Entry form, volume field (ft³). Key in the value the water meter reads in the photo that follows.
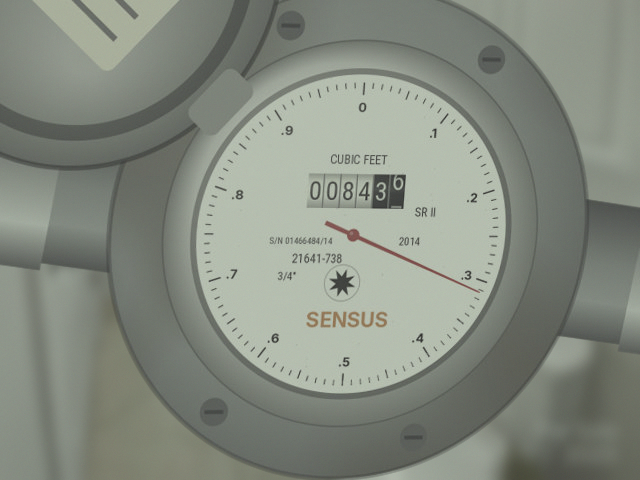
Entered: 8436.31 ft³
